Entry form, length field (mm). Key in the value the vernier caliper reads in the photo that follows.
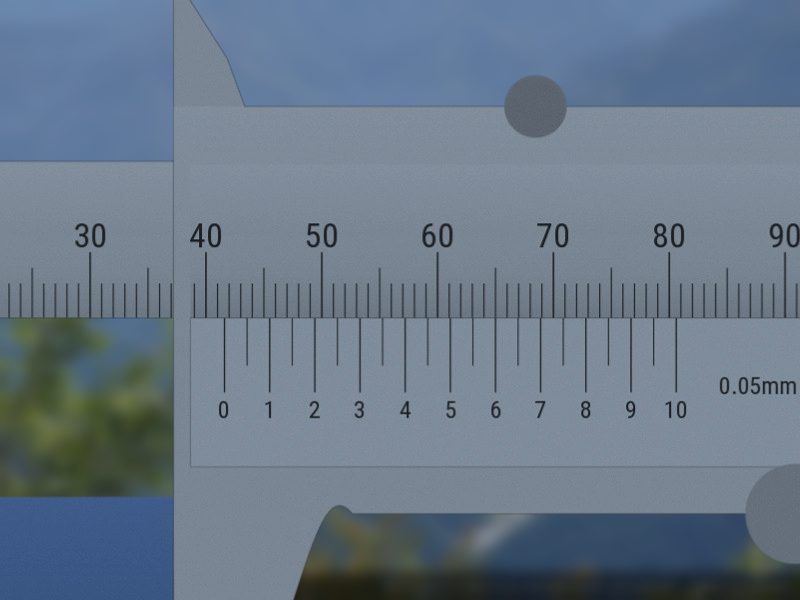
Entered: 41.6 mm
